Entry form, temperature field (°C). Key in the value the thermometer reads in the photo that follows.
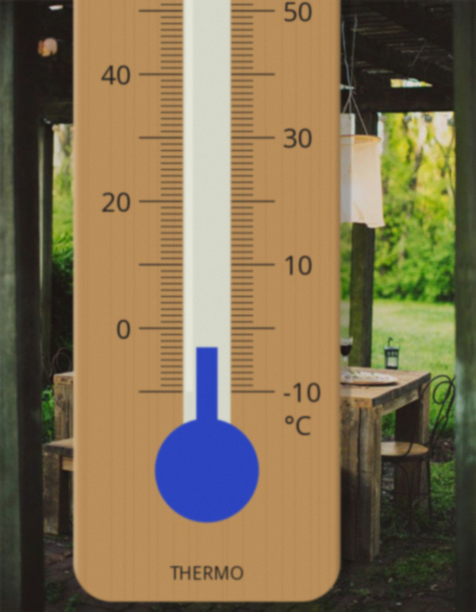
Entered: -3 °C
